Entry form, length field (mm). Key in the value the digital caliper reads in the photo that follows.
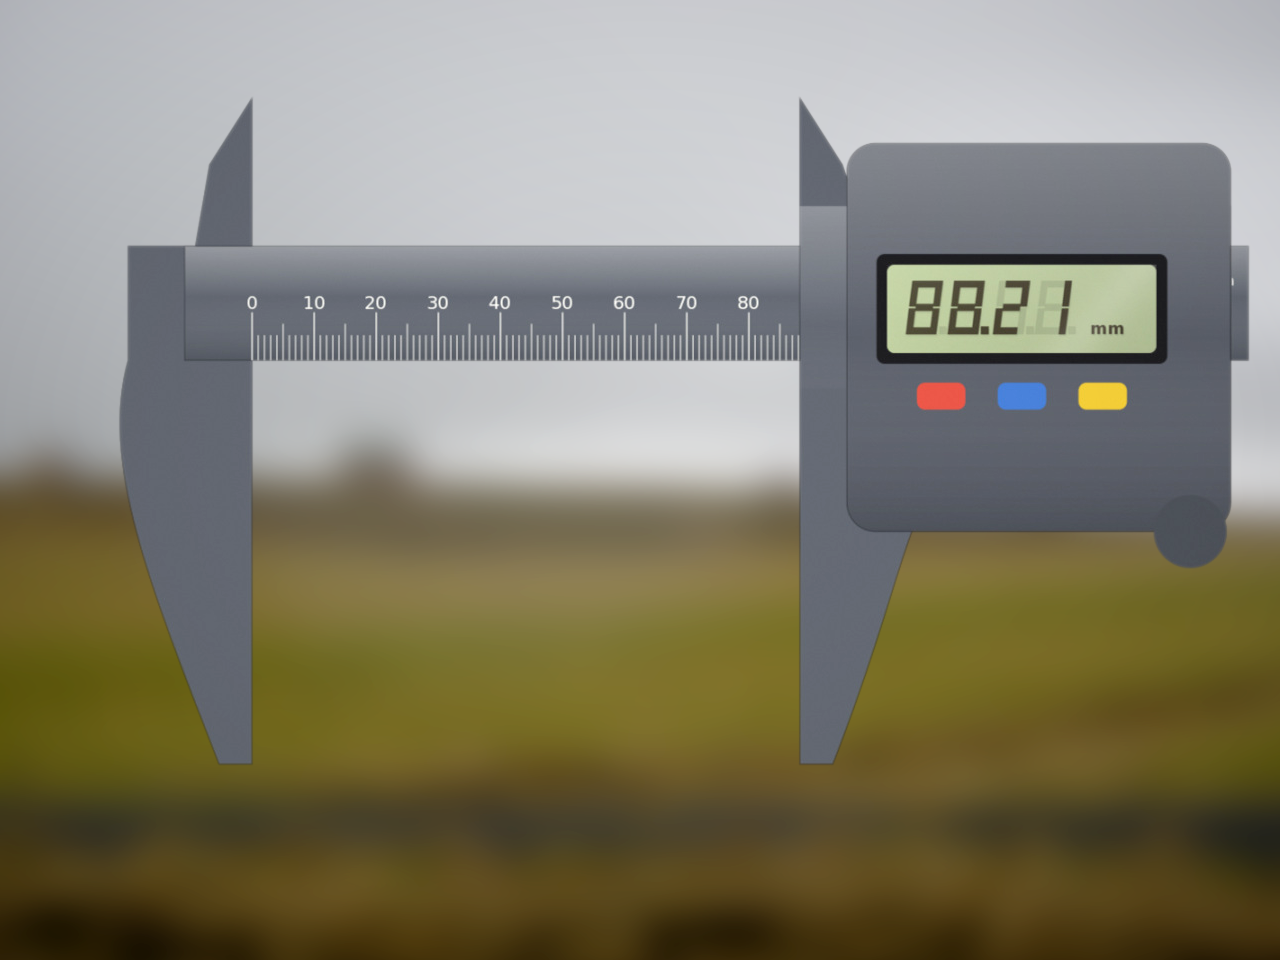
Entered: 88.21 mm
